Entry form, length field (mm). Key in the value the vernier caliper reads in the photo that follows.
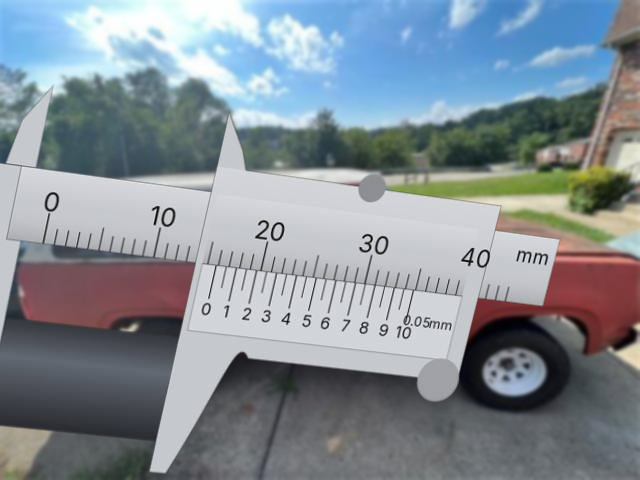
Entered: 15.8 mm
